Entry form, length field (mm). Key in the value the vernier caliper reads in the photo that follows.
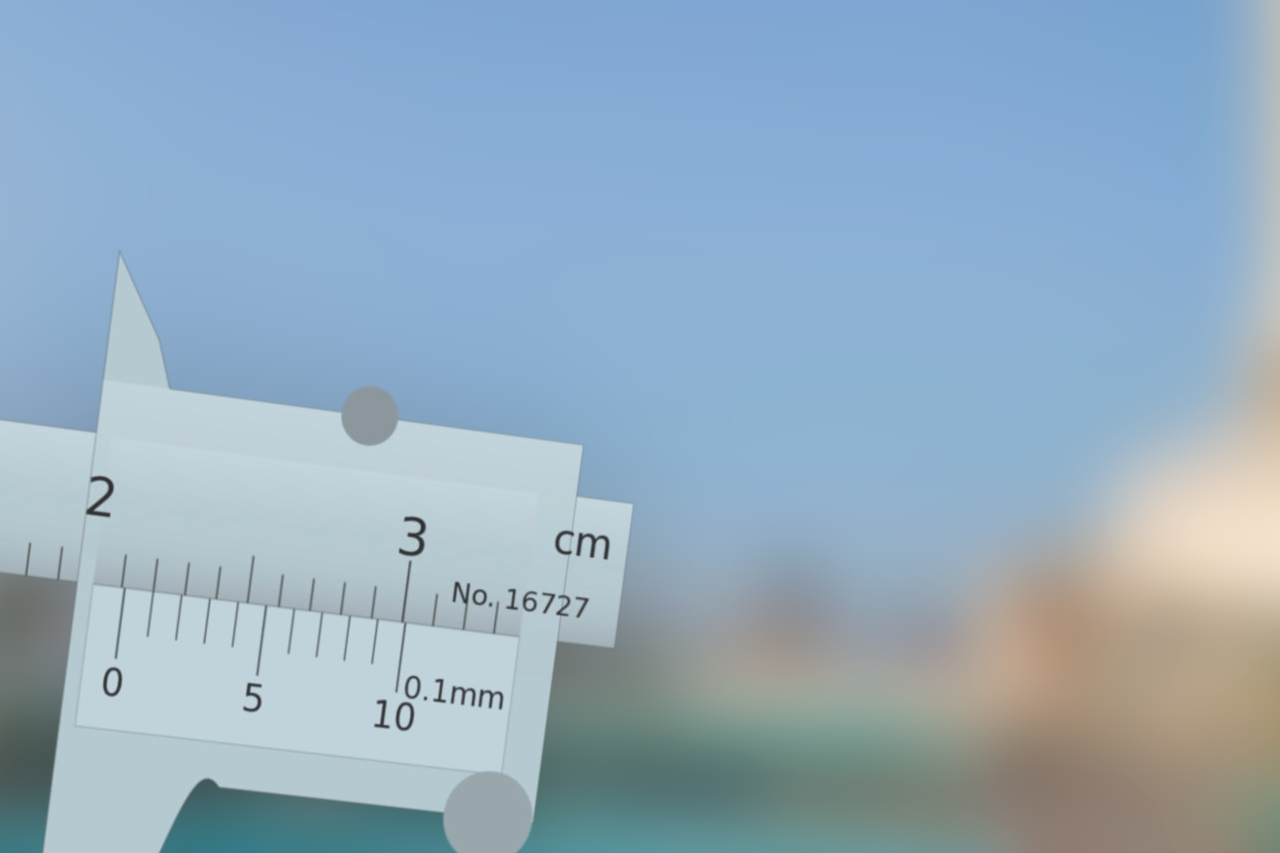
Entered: 21.1 mm
